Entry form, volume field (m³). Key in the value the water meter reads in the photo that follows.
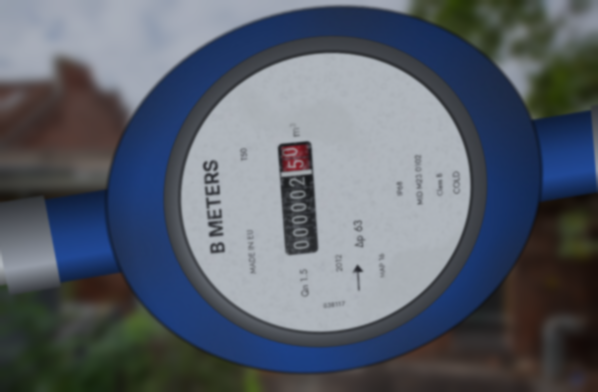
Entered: 2.50 m³
